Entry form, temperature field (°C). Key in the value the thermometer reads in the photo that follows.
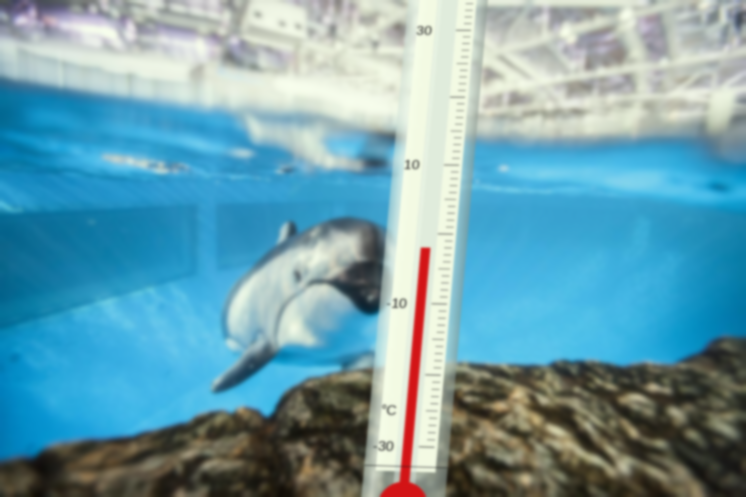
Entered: -2 °C
